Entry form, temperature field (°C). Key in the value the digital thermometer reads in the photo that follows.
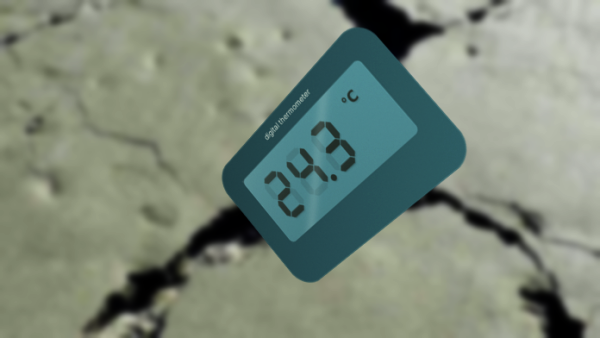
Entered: 24.3 °C
